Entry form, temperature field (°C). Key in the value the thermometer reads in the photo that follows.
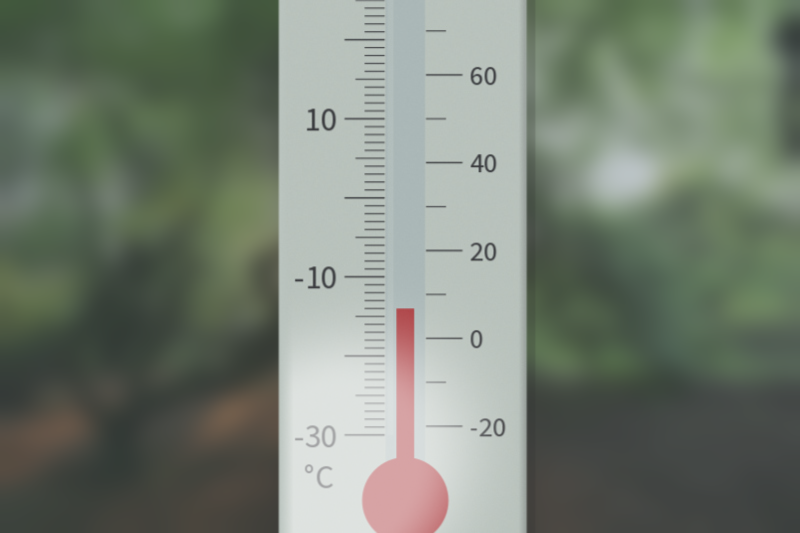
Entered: -14 °C
